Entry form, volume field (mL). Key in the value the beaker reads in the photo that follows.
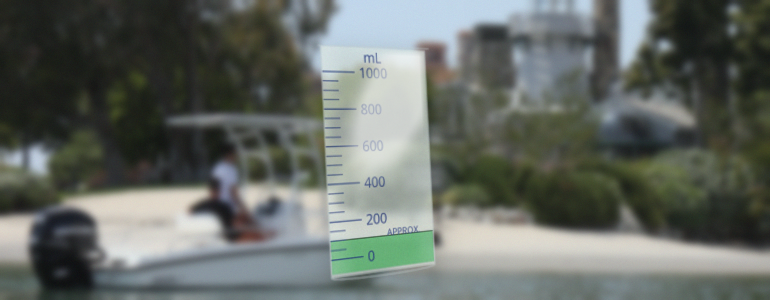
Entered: 100 mL
